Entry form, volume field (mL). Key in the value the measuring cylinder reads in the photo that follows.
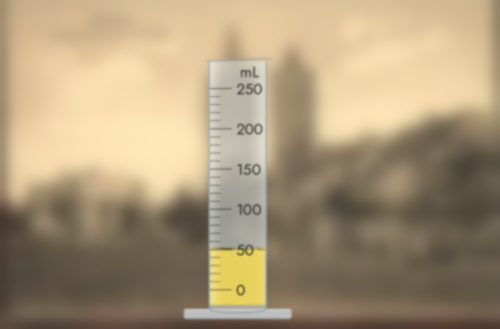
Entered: 50 mL
